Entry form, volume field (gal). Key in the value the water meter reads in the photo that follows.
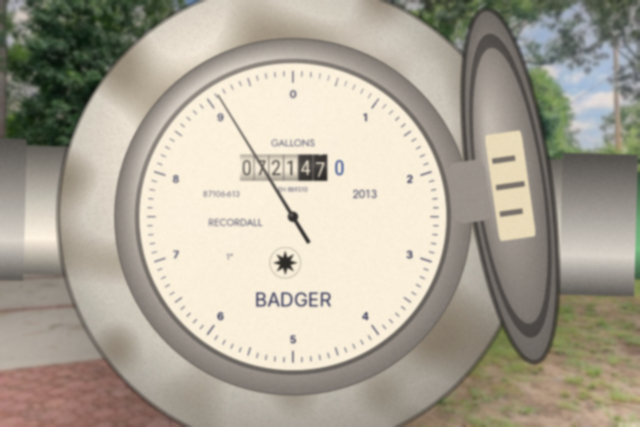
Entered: 721469.1 gal
